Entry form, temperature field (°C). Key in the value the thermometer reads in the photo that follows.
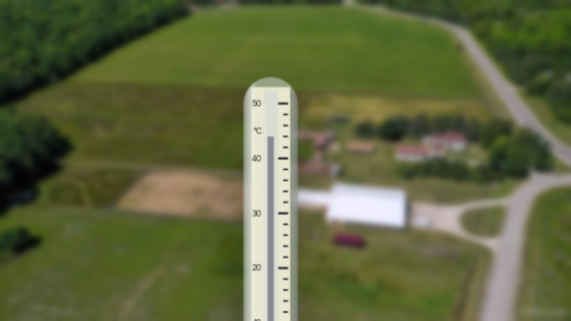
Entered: 44 °C
